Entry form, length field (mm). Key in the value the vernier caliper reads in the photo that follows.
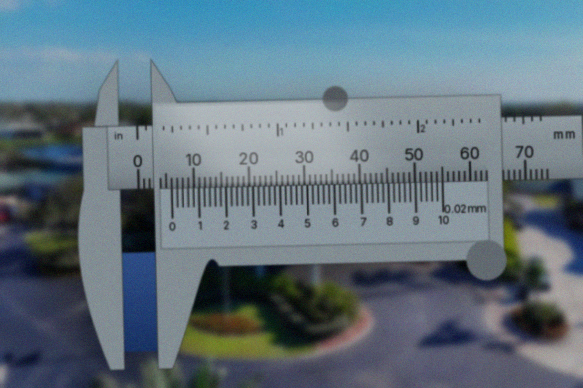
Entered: 6.0 mm
